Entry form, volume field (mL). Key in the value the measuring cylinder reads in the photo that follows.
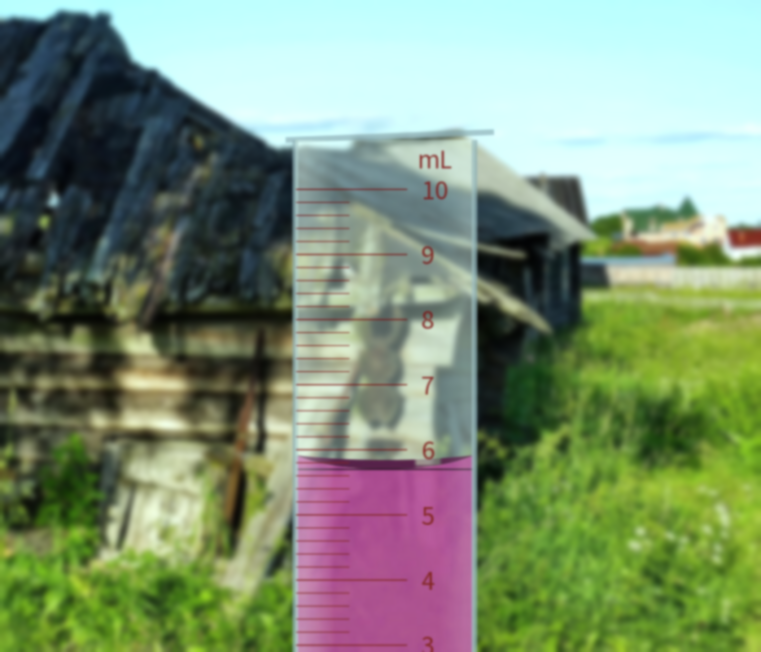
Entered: 5.7 mL
